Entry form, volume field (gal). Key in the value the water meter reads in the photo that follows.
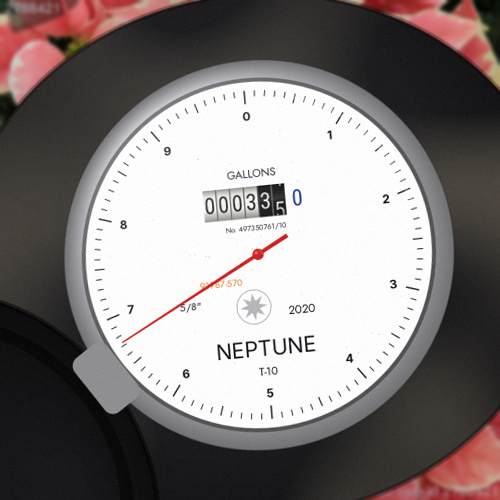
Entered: 3346.7 gal
